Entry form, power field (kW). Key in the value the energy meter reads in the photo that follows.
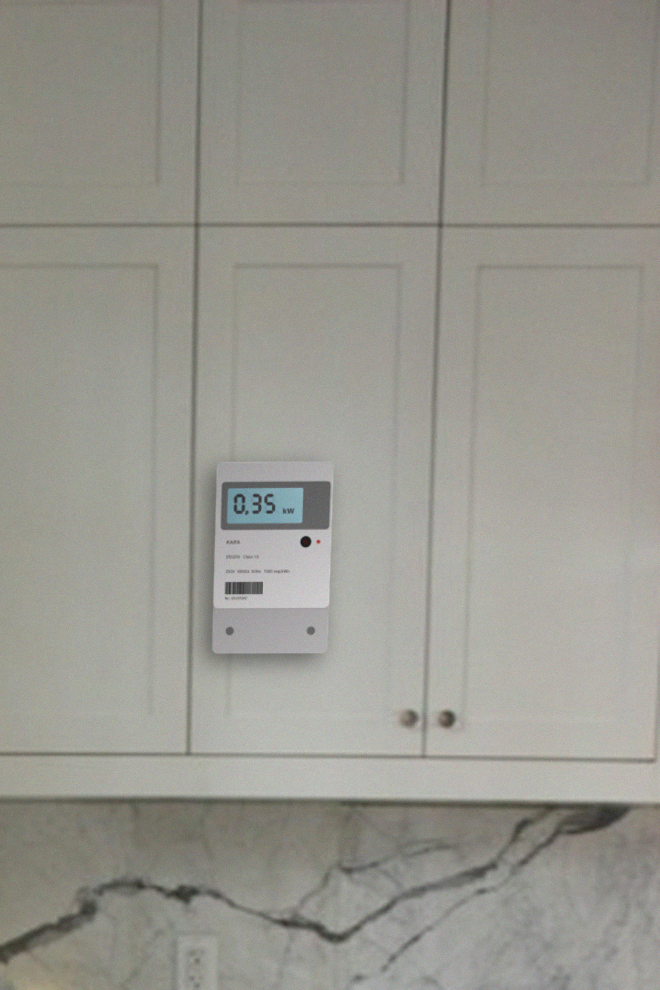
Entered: 0.35 kW
